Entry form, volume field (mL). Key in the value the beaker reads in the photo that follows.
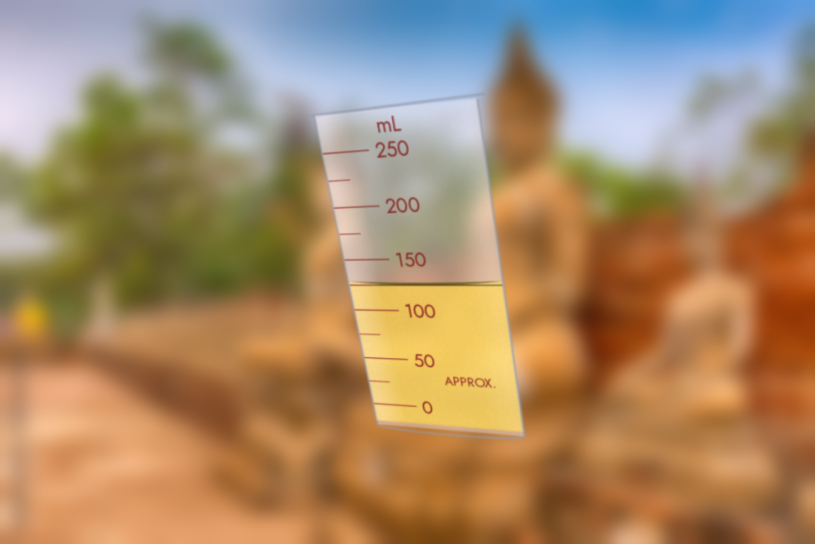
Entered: 125 mL
